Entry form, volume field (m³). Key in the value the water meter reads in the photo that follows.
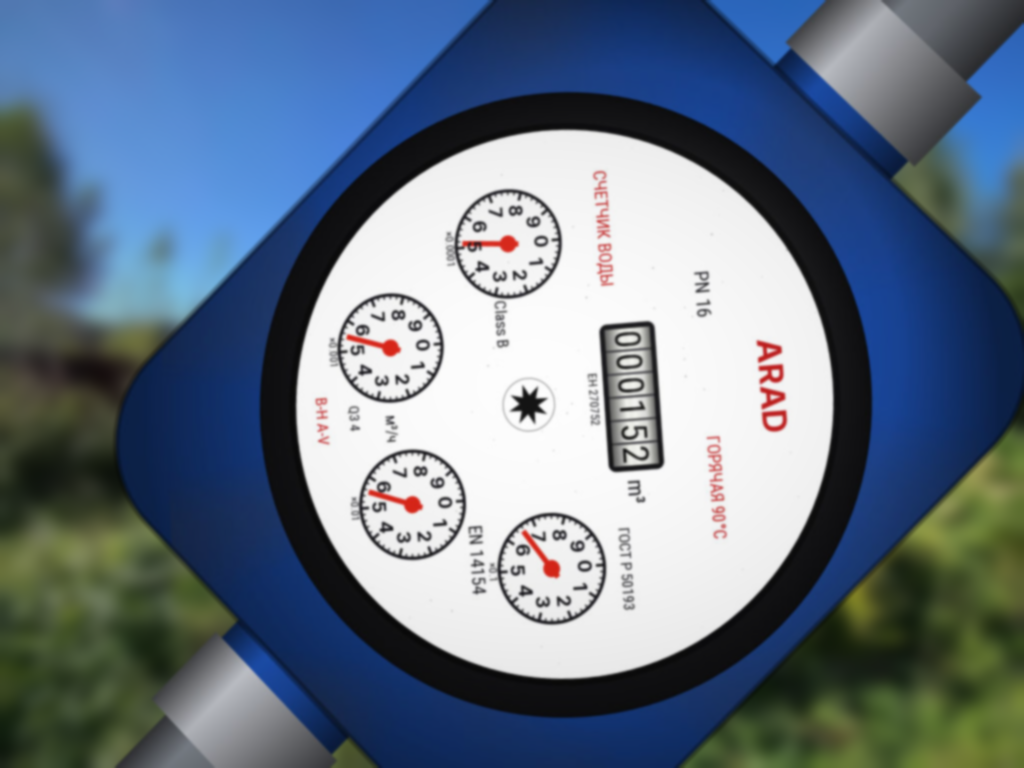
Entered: 152.6555 m³
